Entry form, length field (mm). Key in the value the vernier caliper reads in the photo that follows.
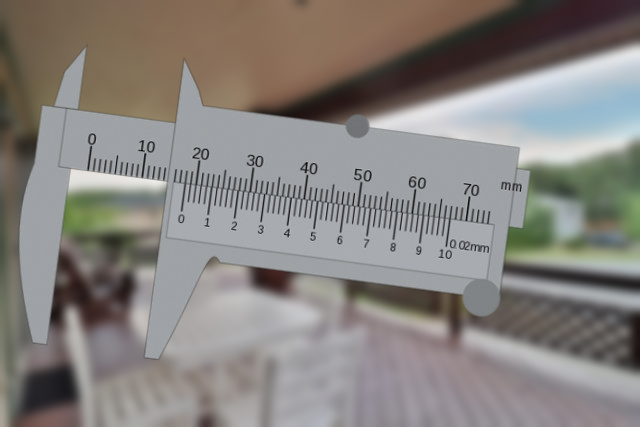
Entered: 18.0 mm
